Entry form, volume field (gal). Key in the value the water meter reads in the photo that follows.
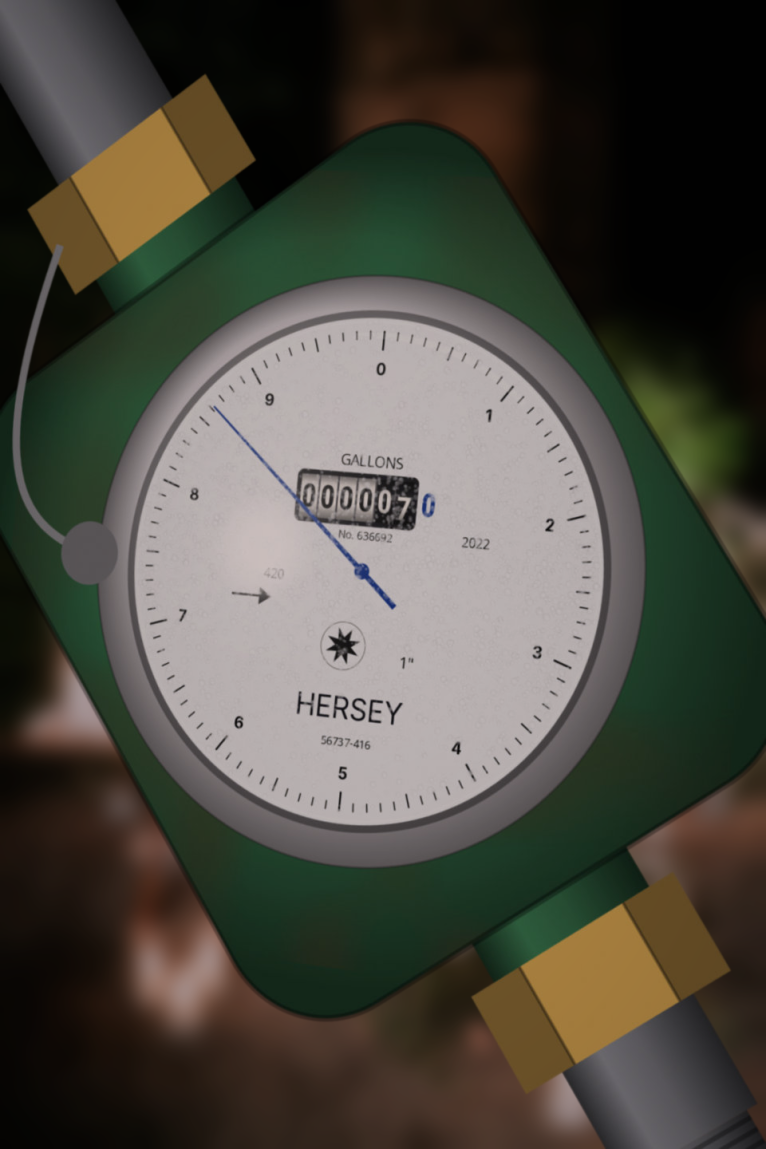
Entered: 68.6 gal
